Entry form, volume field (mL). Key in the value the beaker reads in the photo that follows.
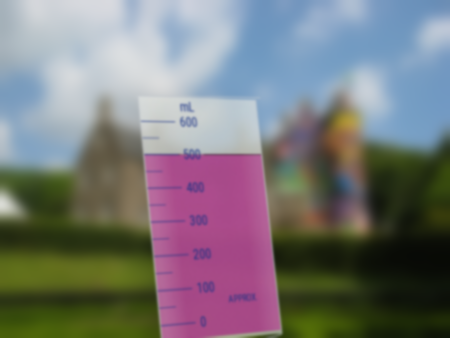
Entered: 500 mL
